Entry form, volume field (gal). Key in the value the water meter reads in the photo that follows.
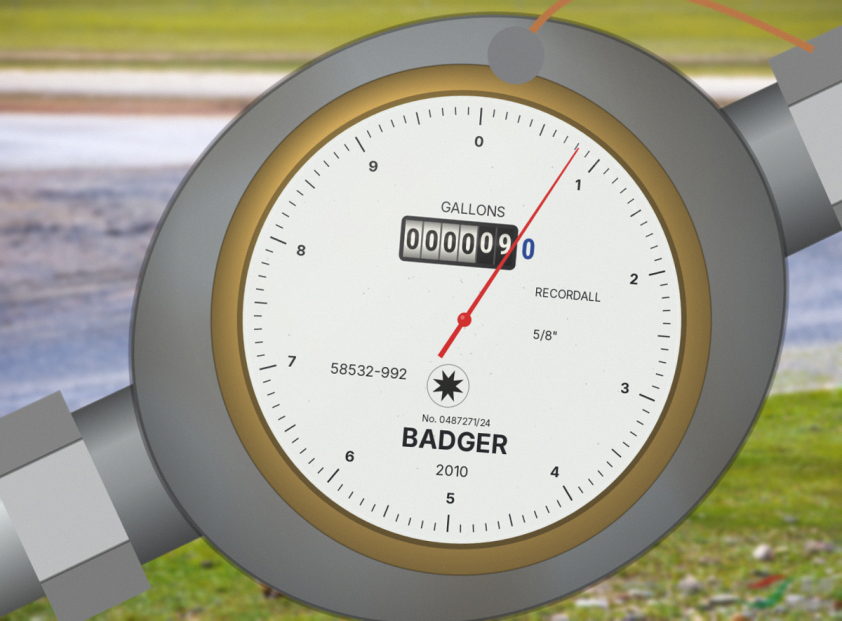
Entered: 90.8 gal
